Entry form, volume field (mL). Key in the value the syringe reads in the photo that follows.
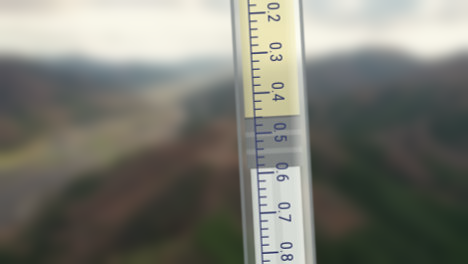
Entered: 0.46 mL
